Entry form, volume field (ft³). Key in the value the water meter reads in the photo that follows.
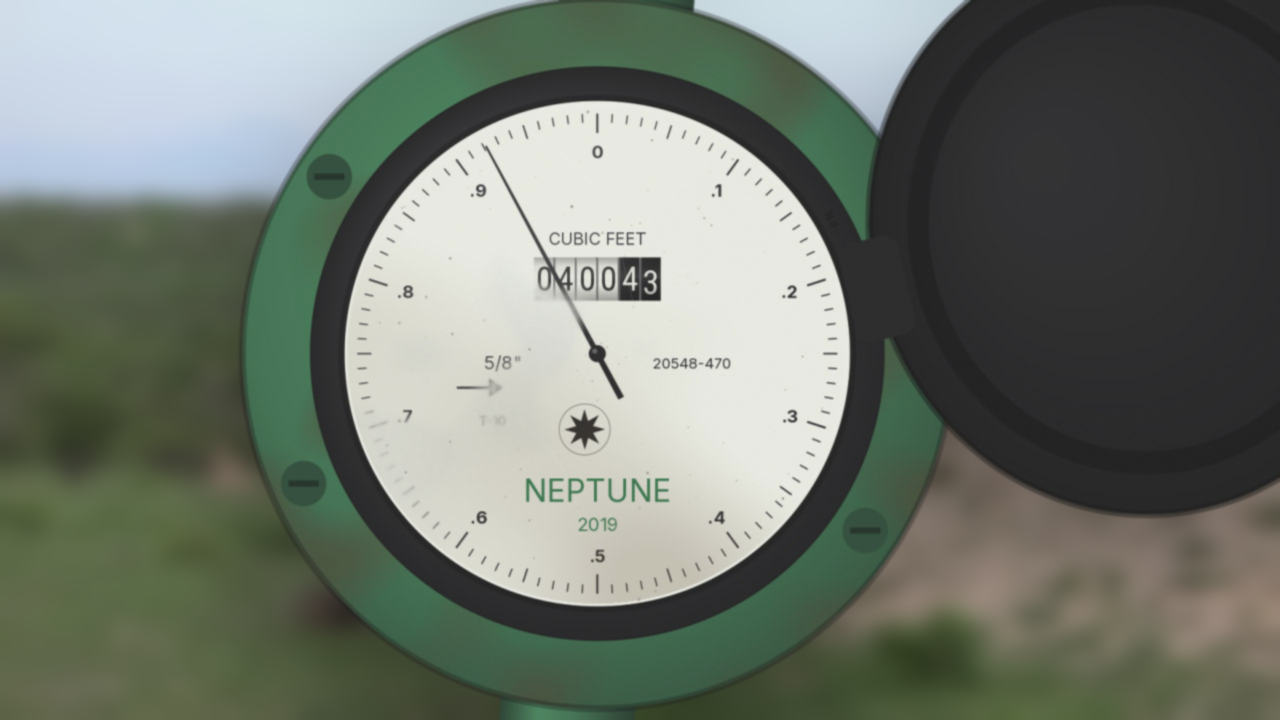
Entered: 40042.92 ft³
